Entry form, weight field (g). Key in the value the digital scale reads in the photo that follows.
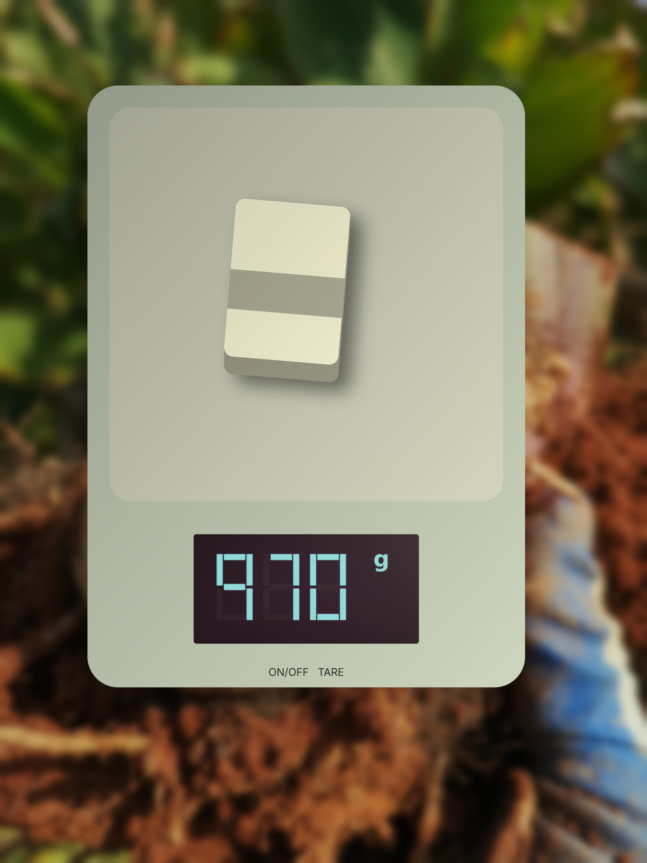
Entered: 970 g
